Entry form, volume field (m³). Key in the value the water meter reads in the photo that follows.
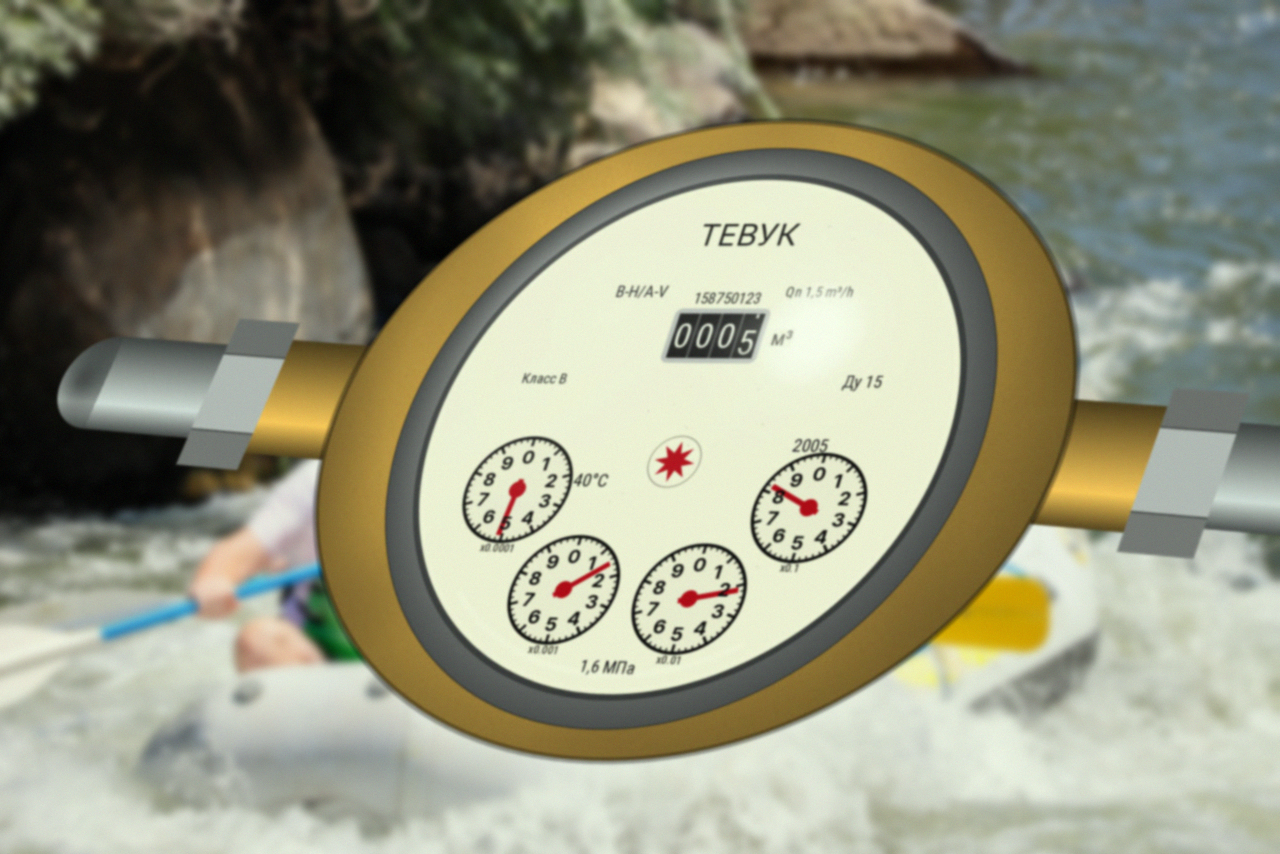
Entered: 4.8215 m³
